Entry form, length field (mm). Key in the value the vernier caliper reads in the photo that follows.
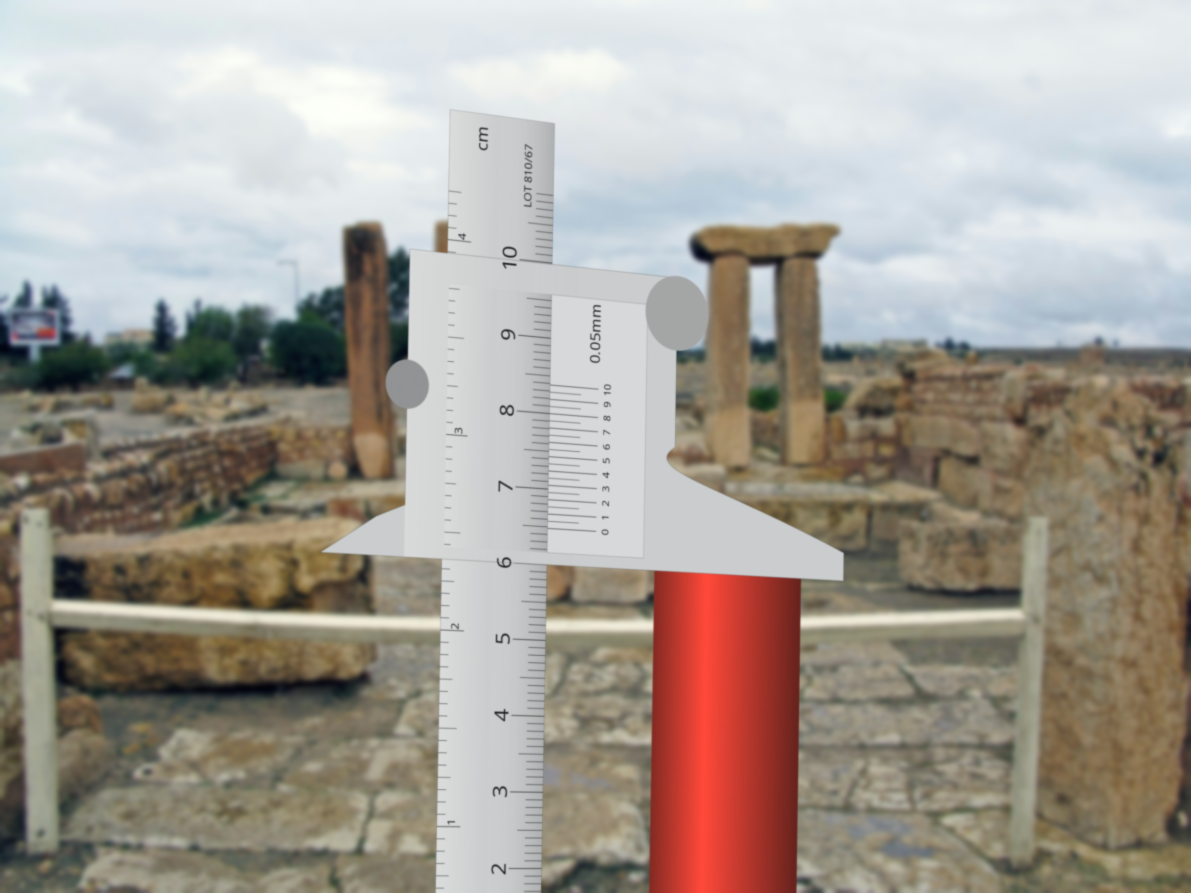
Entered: 64.8 mm
